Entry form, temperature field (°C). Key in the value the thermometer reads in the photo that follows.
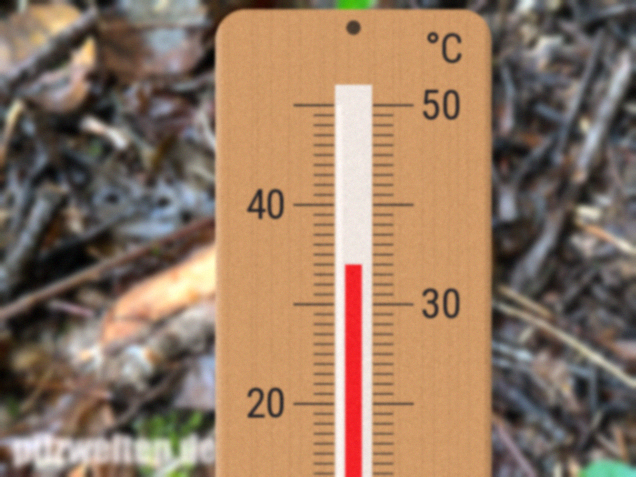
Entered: 34 °C
